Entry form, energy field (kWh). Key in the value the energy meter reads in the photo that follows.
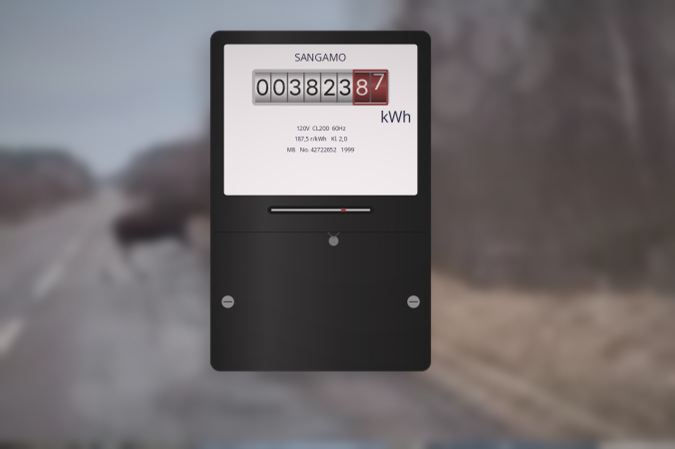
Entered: 3823.87 kWh
